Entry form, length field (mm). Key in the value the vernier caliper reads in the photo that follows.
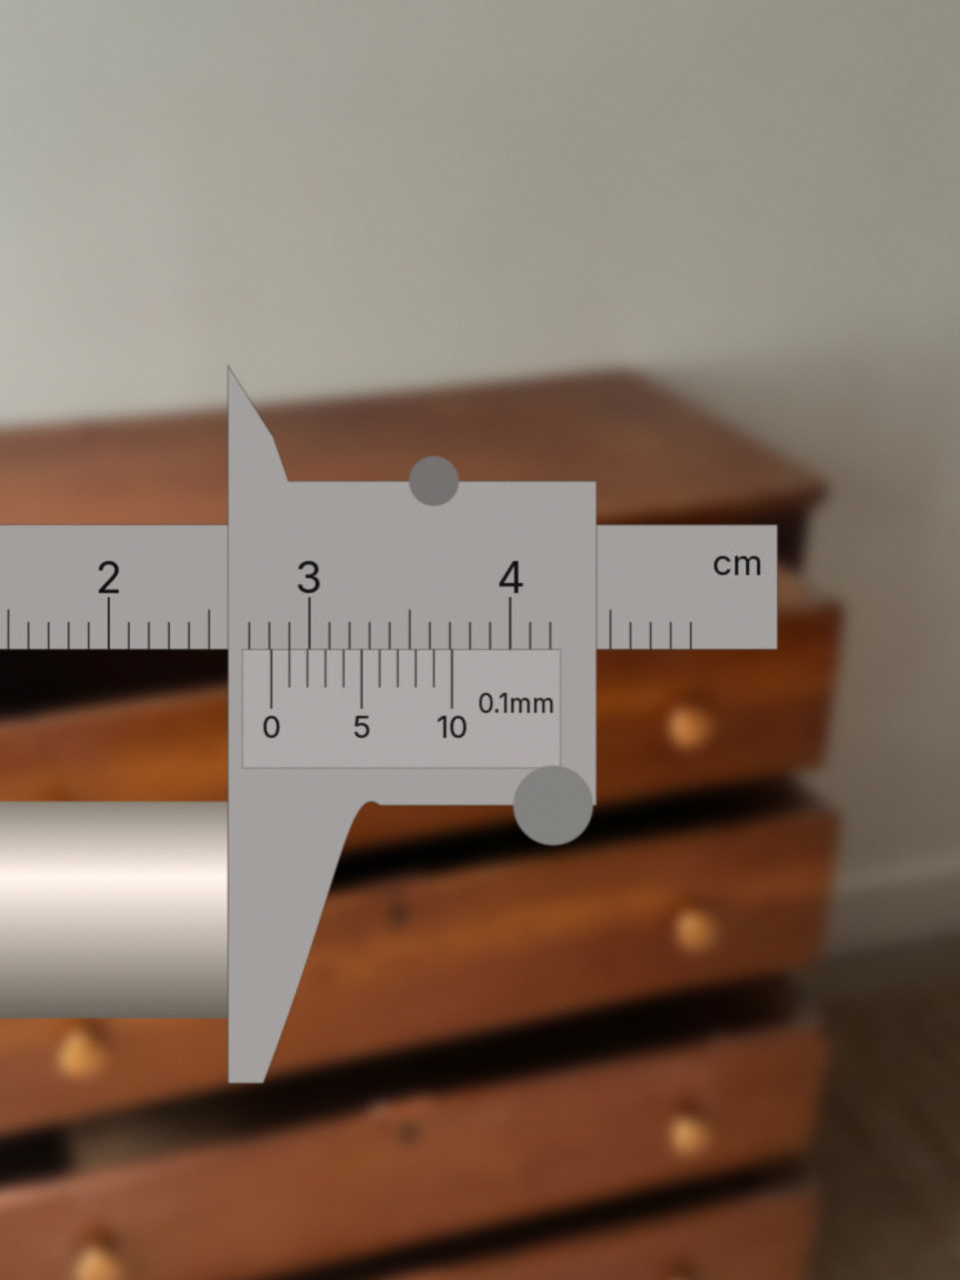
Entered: 28.1 mm
